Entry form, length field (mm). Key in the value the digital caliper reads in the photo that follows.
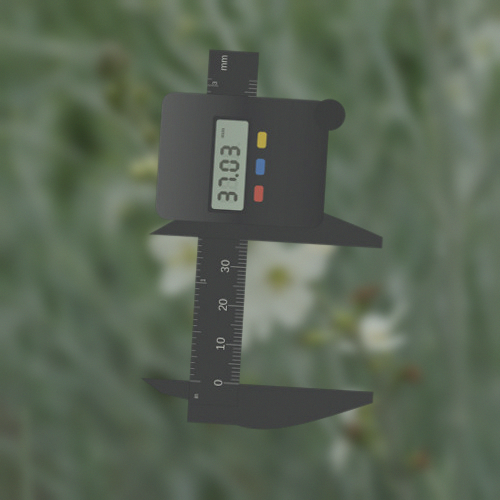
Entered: 37.03 mm
